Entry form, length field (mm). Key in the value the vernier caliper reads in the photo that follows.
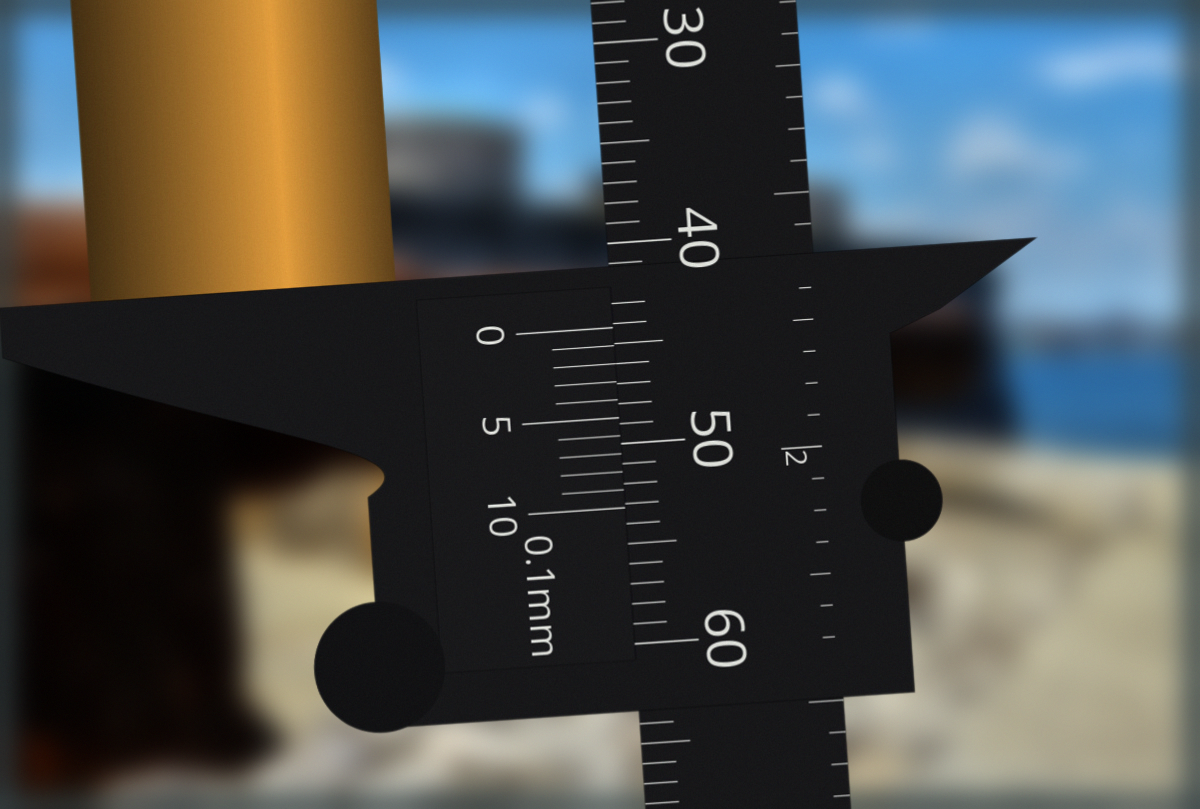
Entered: 44.2 mm
